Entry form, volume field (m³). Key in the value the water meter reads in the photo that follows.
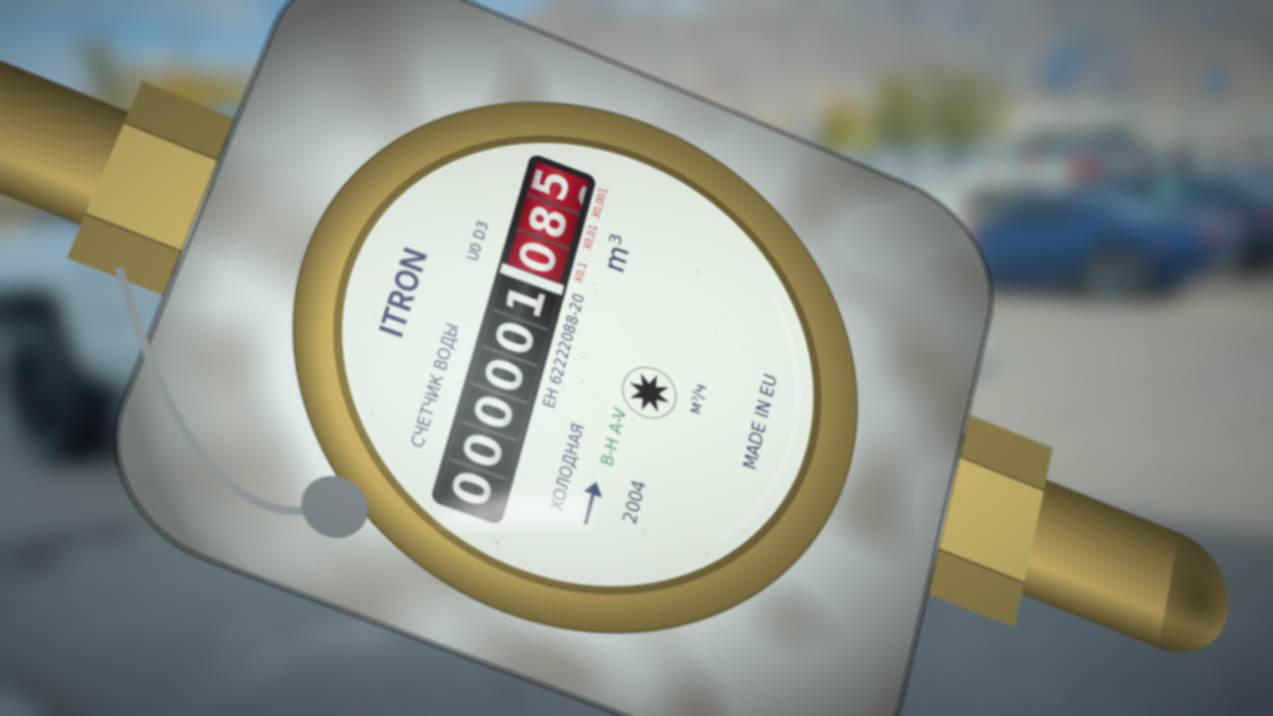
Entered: 1.085 m³
